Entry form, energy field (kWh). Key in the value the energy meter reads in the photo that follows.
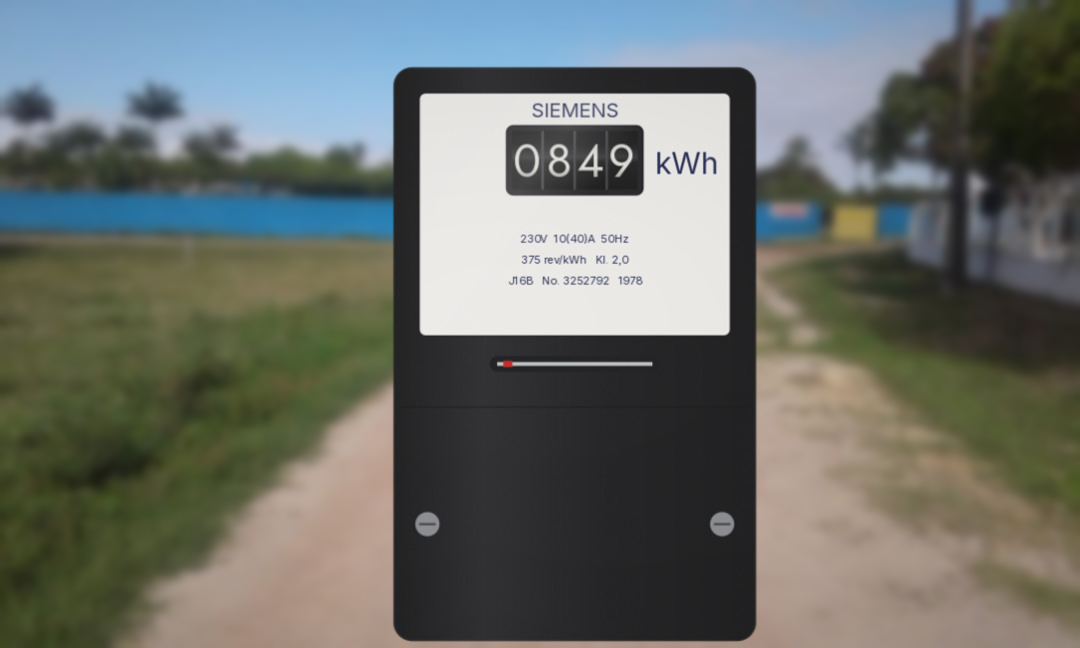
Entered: 849 kWh
